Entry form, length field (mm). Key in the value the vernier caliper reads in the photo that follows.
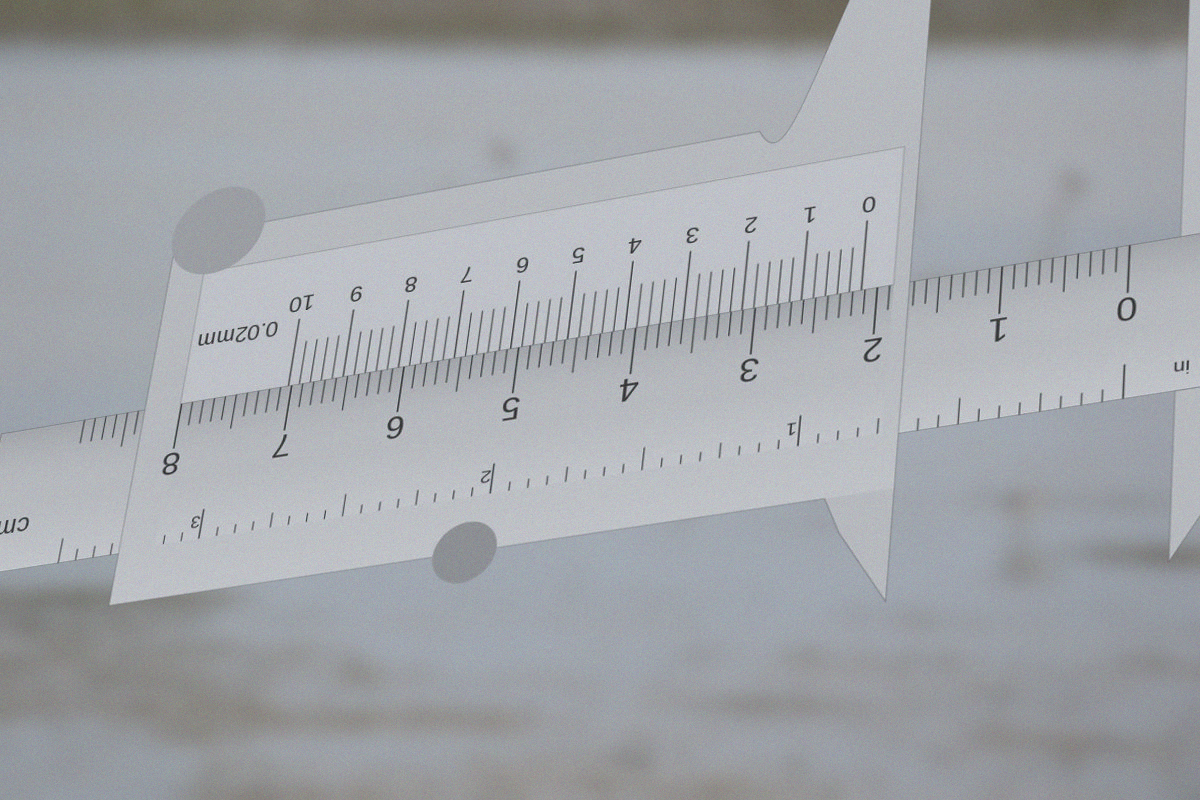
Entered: 21.3 mm
